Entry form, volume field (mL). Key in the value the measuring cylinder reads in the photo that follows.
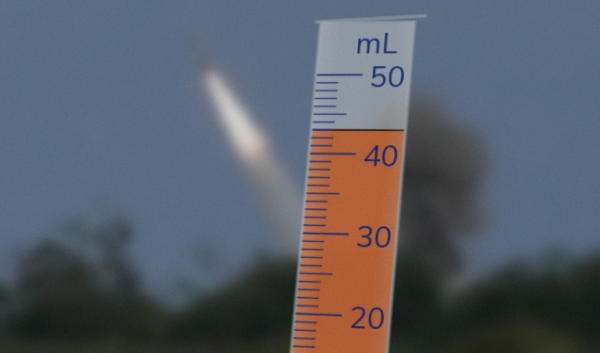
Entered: 43 mL
